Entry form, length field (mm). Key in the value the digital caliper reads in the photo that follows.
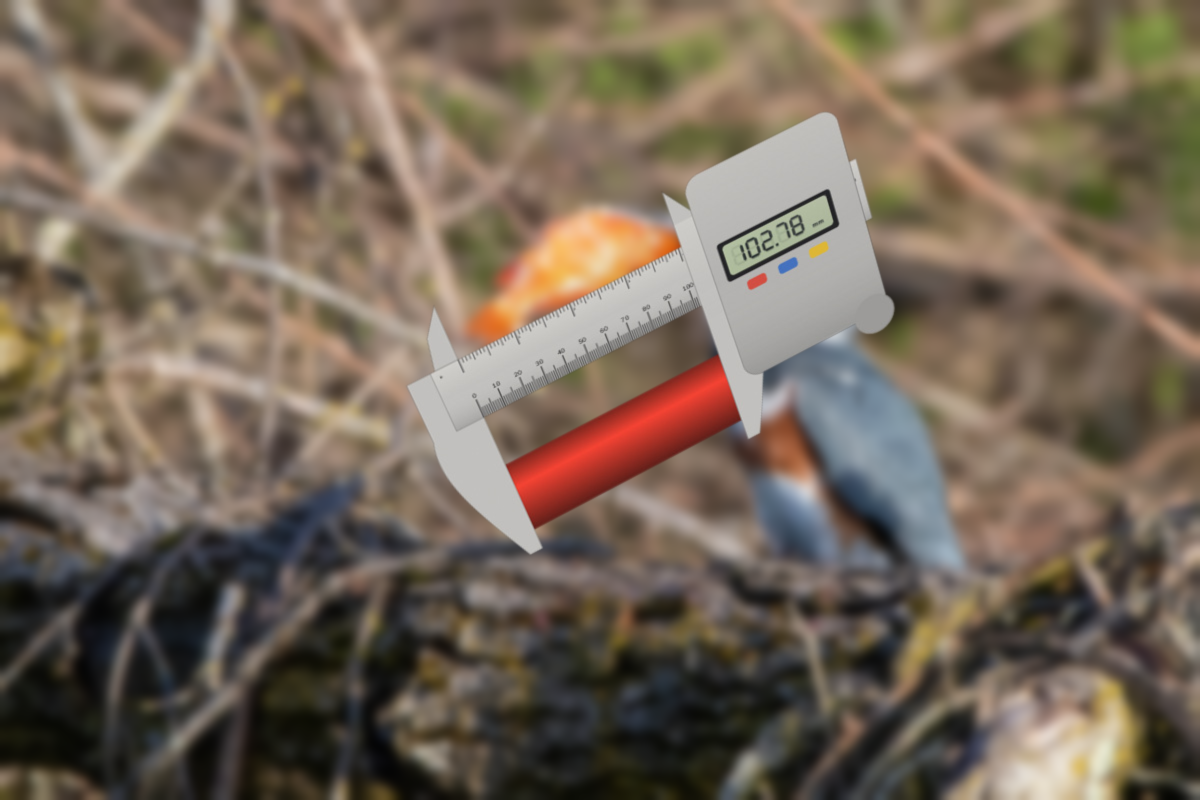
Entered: 102.78 mm
